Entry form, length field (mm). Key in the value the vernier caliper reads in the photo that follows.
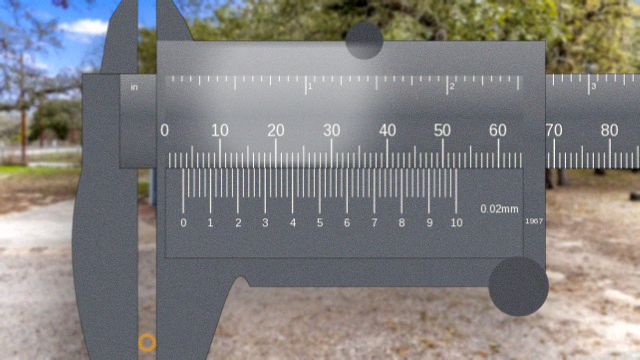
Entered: 3.4 mm
